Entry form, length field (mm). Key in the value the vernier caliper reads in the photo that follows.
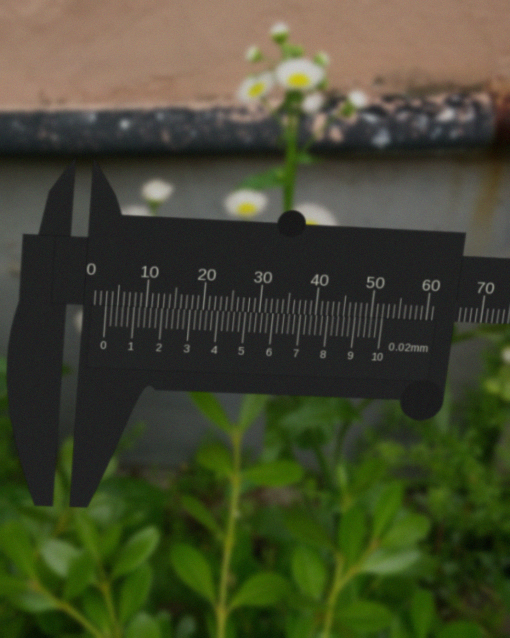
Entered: 3.0 mm
